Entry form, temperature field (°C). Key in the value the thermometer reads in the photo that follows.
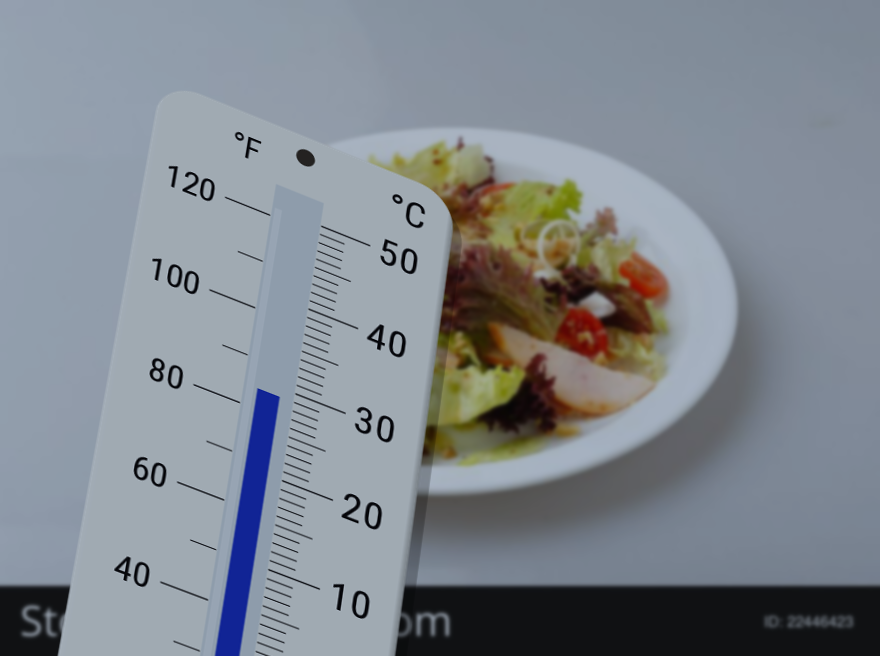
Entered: 29 °C
